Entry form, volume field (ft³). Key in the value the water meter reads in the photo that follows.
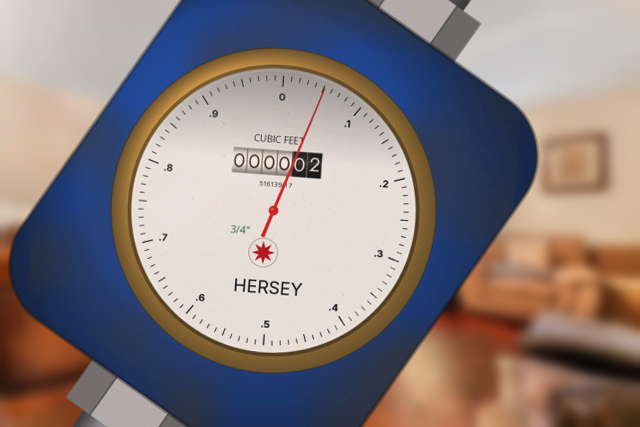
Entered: 2.05 ft³
